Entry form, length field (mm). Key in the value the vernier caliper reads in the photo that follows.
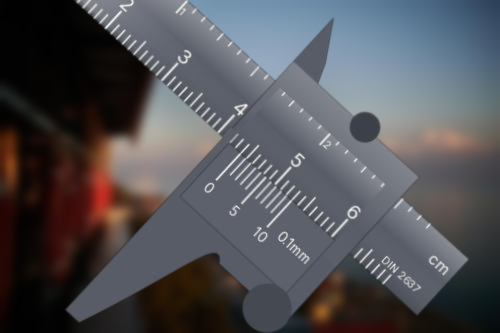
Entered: 44.0 mm
